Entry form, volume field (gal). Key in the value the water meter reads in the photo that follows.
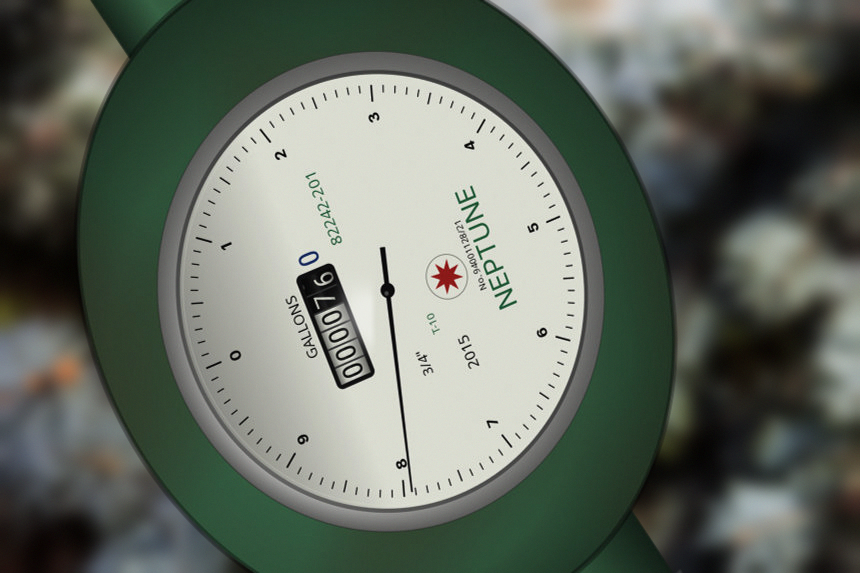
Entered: 757.9 gal
